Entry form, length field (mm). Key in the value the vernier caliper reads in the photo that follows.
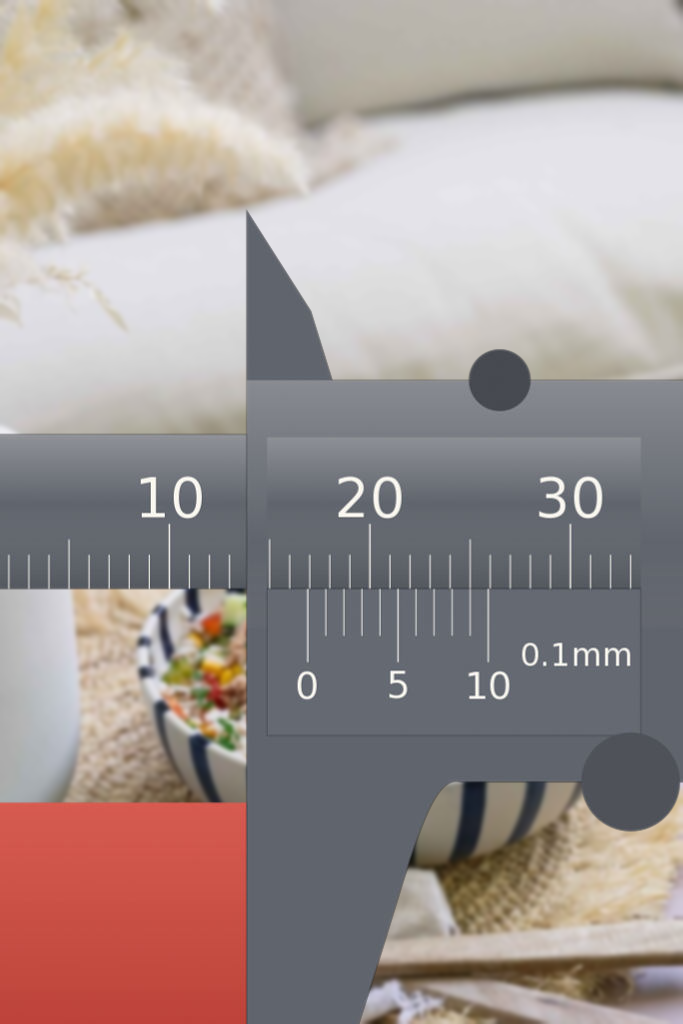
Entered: 16.9 mm
